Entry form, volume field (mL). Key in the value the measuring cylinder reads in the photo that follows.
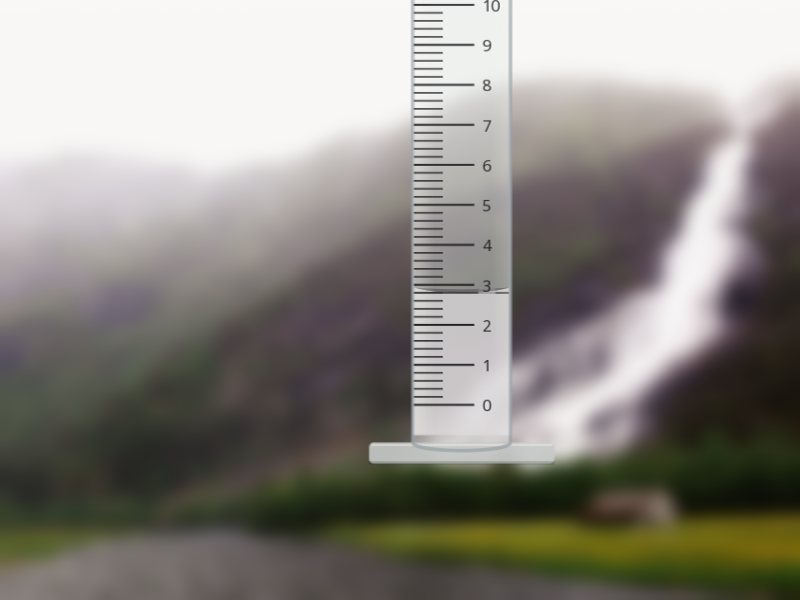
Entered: 2.8 mL
